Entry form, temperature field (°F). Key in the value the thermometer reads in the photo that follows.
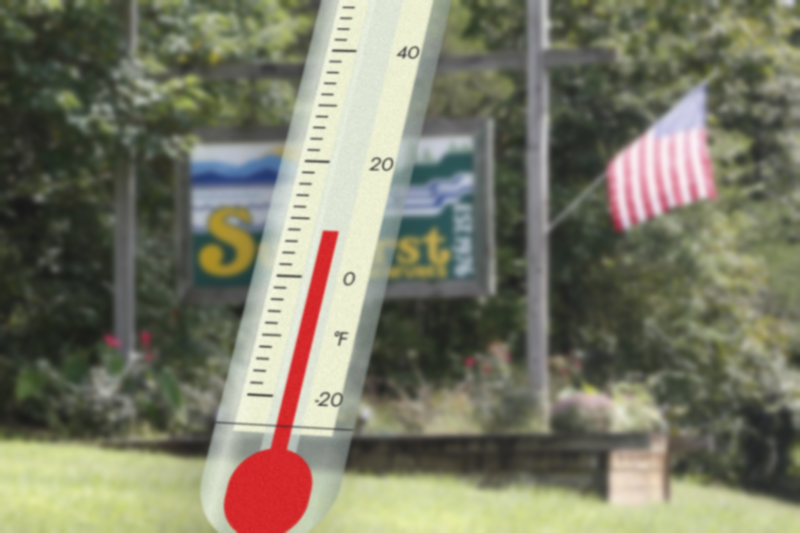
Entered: 8 °F
